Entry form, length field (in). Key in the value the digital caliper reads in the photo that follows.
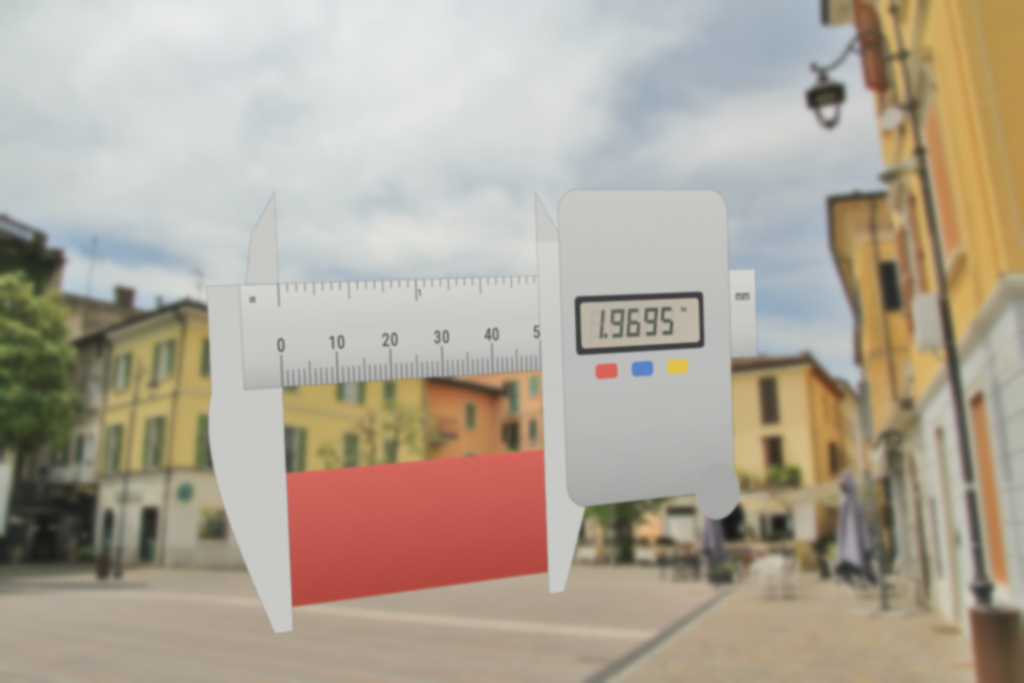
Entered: 1.9695 in
